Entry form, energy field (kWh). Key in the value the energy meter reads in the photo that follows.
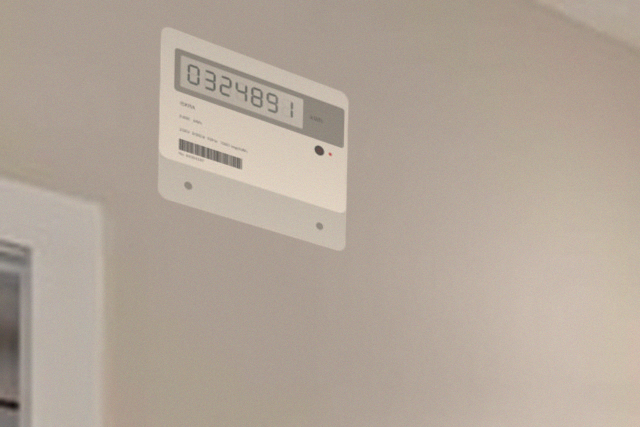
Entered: 324891 kWh
